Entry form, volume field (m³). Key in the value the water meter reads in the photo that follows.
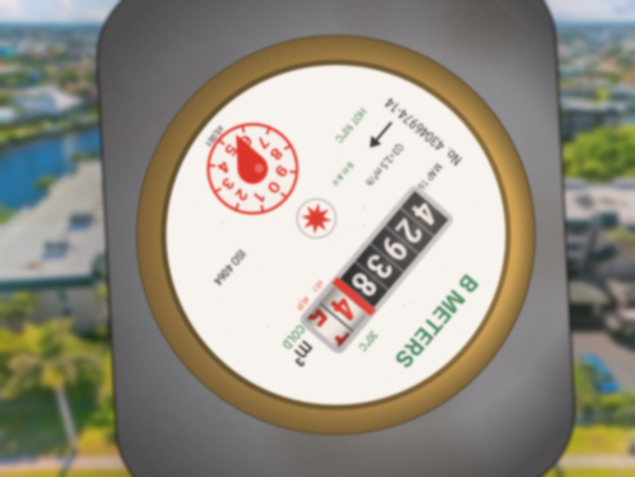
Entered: 42938.445 m³
